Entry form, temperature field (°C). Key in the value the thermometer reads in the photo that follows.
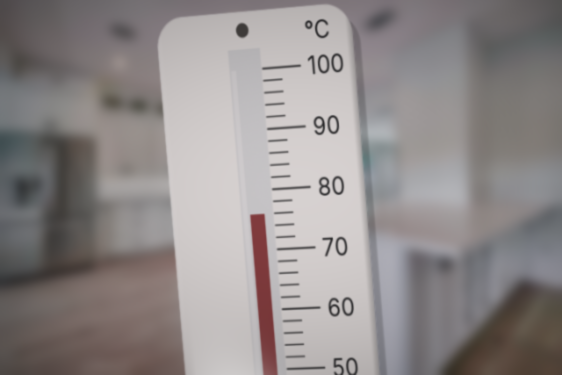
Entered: 76 °C
